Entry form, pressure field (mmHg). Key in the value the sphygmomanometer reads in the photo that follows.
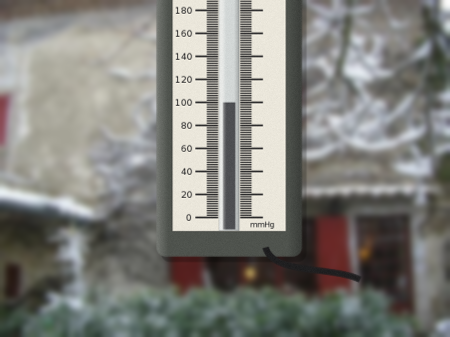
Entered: 100 mmHg
